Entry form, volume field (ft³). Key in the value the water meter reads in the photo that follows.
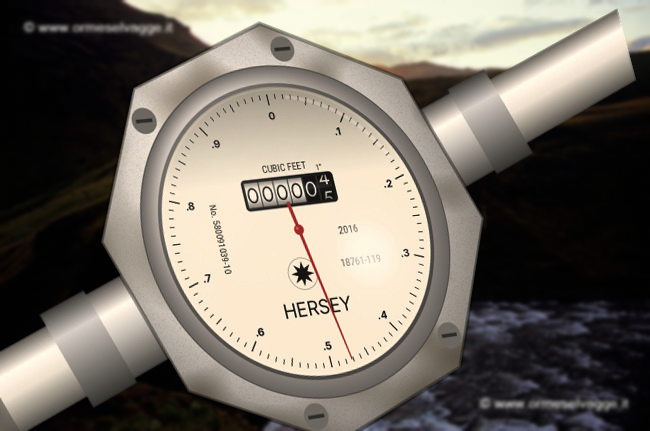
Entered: 4.47 ft³
